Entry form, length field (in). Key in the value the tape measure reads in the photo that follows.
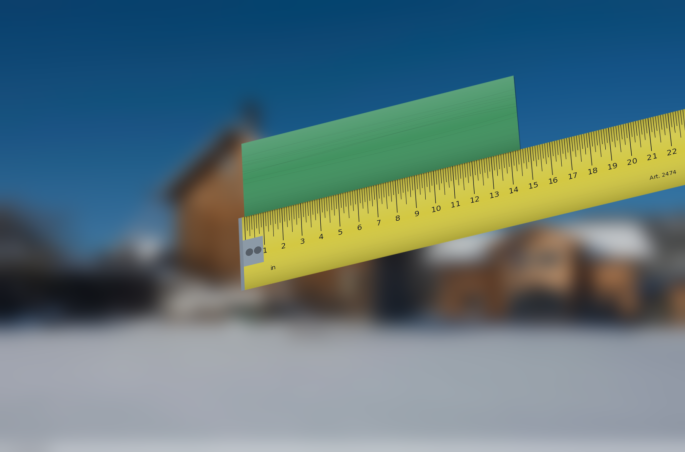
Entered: 14.5 in
